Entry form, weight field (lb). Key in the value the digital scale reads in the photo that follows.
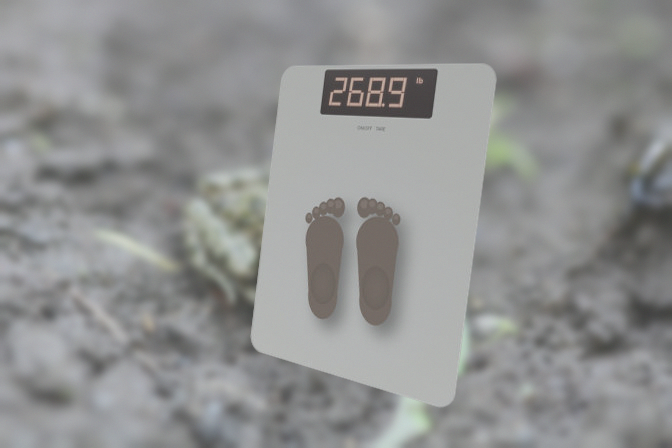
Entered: 268.9 lb
